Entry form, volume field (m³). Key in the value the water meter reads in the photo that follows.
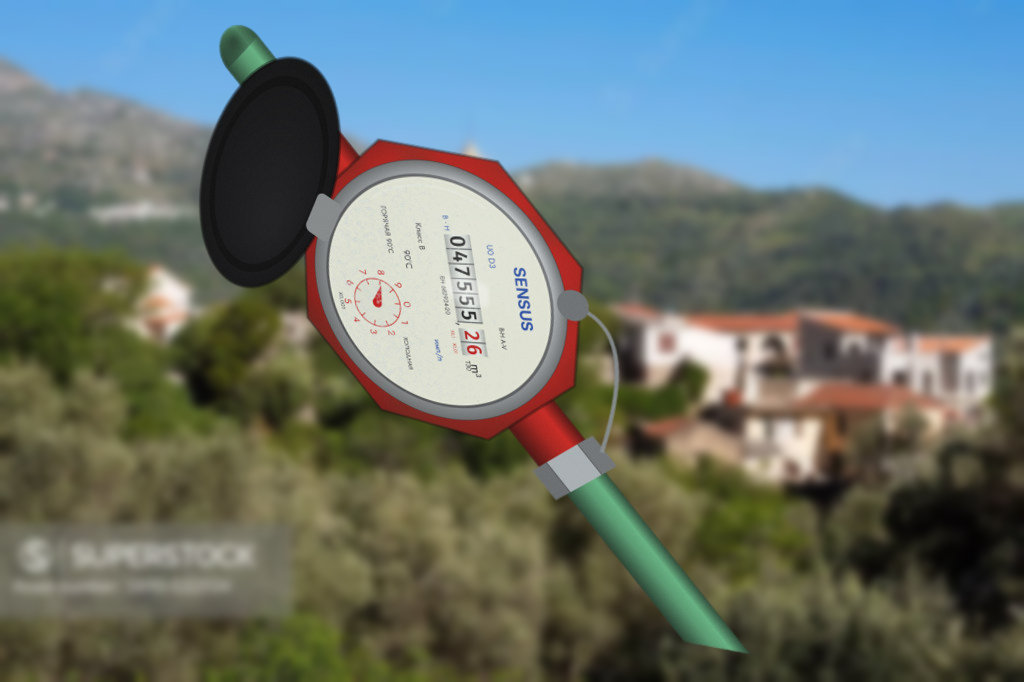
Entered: 47555.268 m³
